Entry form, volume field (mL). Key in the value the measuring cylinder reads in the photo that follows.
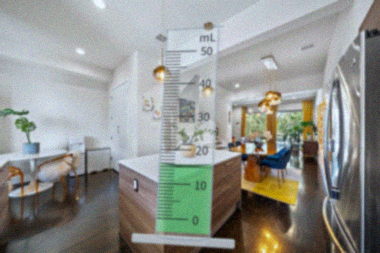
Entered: 15 mL
